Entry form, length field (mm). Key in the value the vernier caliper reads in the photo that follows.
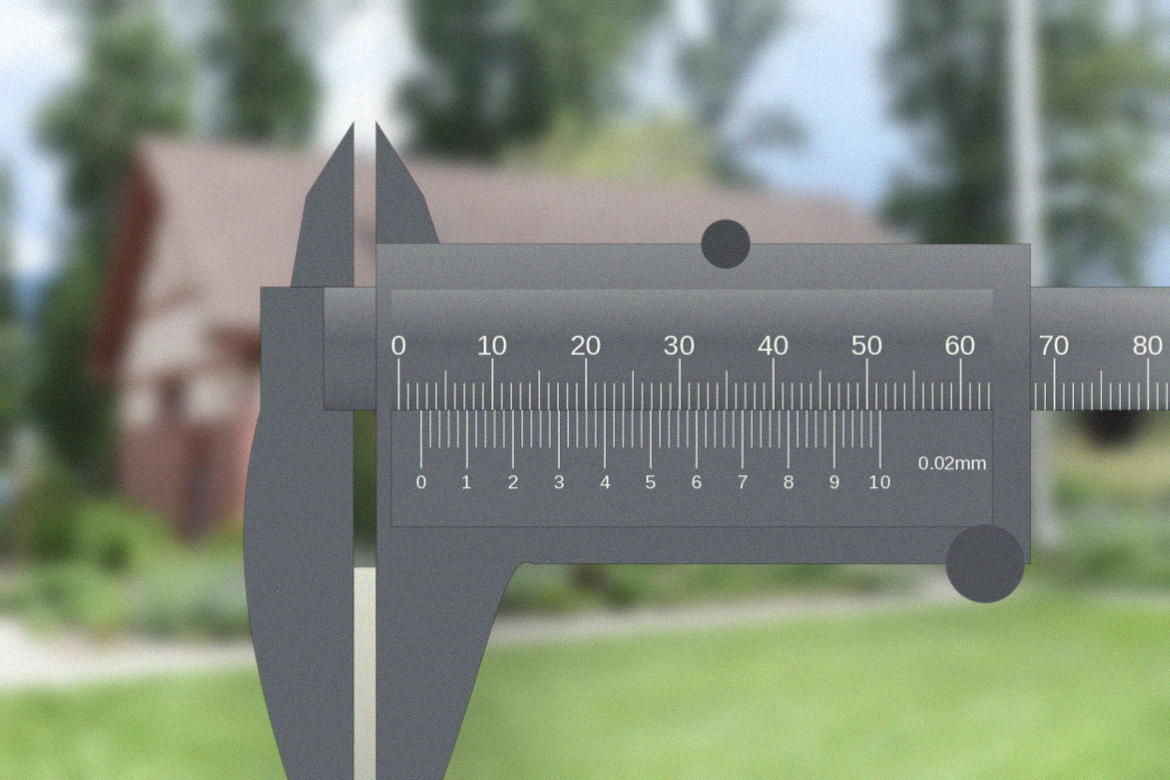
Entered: 2.4 mm
